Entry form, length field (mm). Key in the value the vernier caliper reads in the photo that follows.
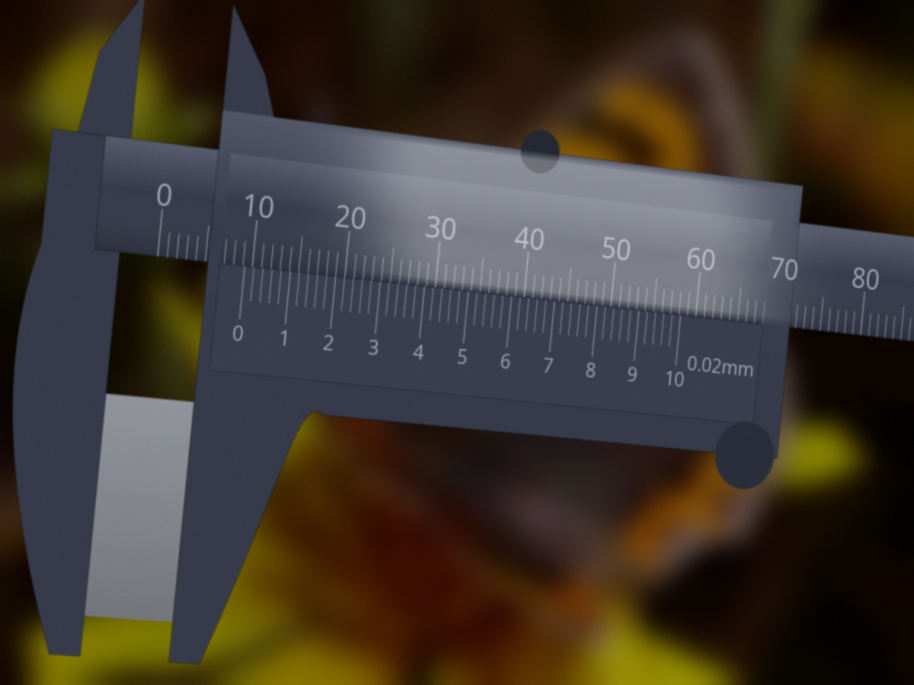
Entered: 9.2 mm
